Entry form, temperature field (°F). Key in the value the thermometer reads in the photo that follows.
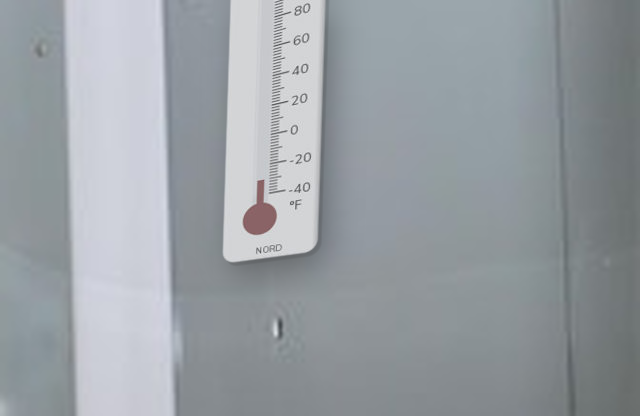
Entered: -30 °F
